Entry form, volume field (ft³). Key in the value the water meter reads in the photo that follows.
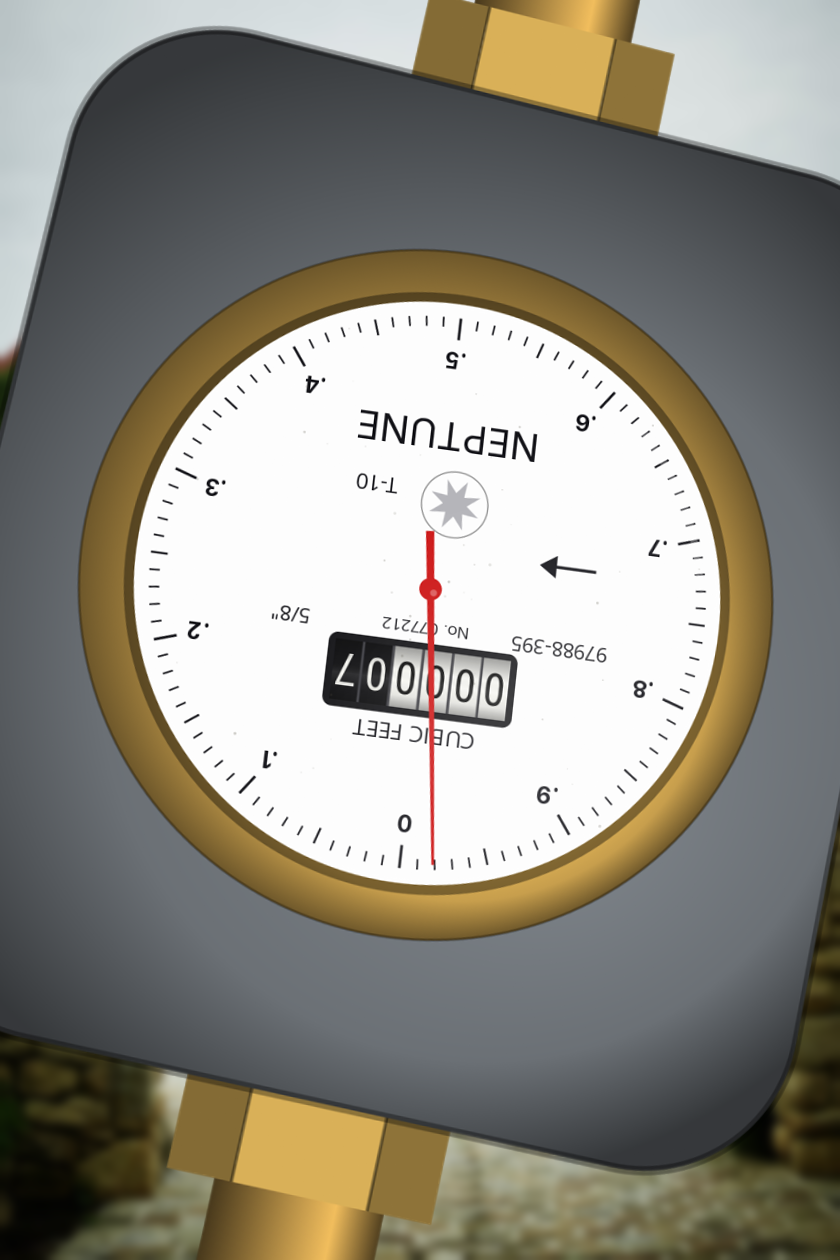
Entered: 6.98 ft³
